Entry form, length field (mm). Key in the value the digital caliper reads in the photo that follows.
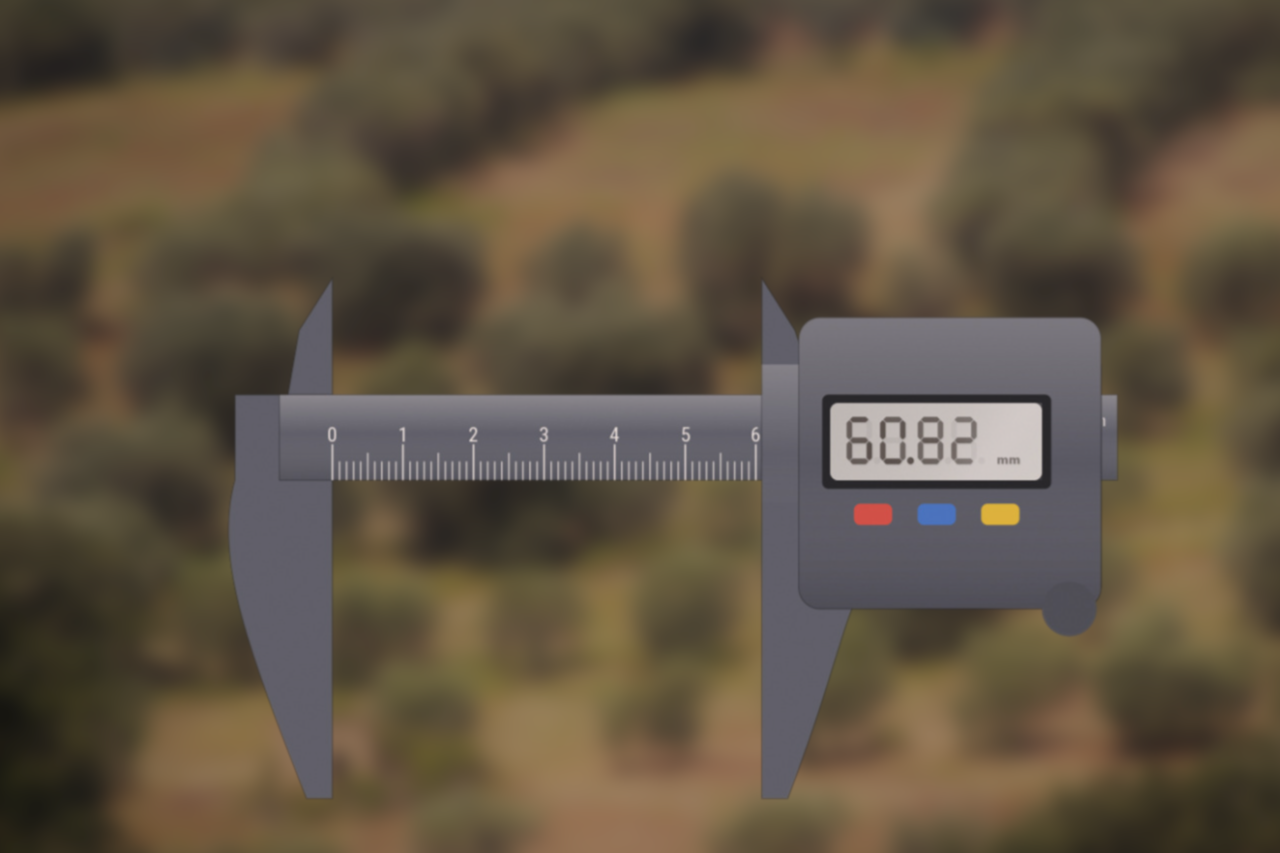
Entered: 60.82 mm
